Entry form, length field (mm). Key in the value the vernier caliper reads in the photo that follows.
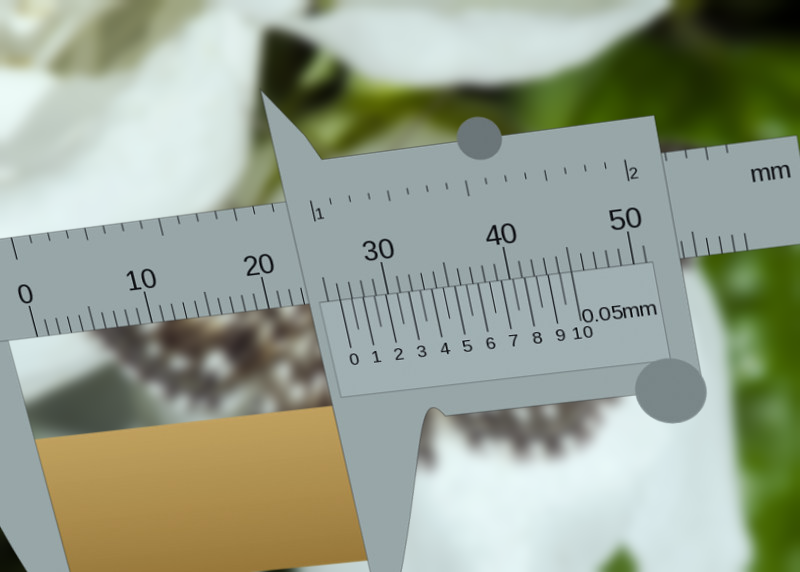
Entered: 26.0 mm
